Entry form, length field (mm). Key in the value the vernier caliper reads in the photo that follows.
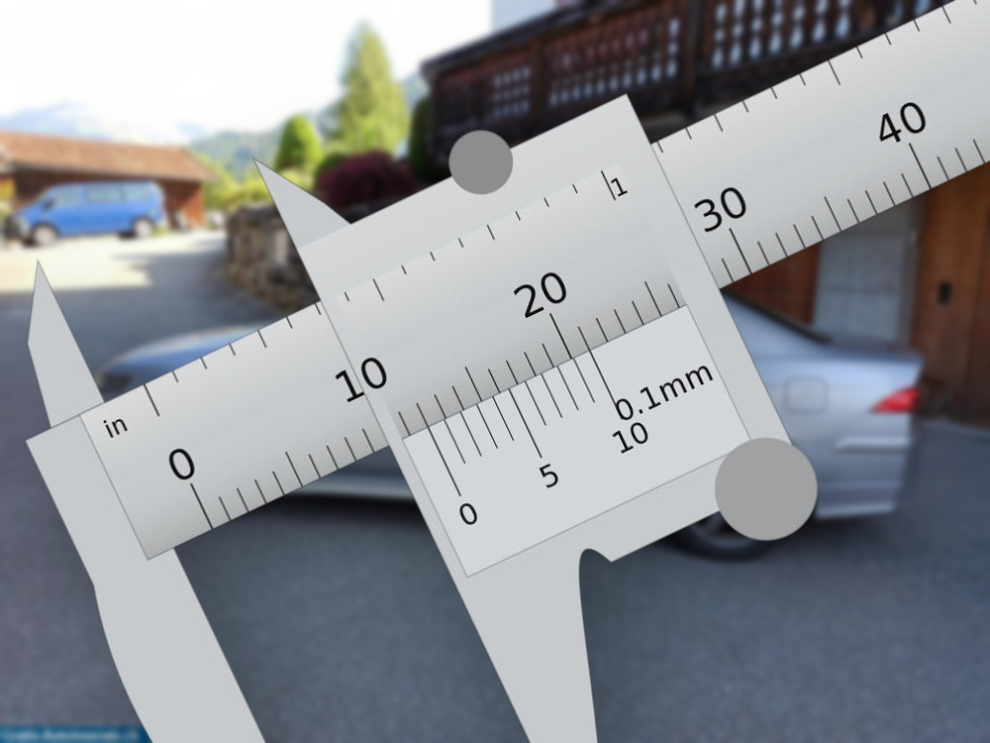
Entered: 12.0 mm
